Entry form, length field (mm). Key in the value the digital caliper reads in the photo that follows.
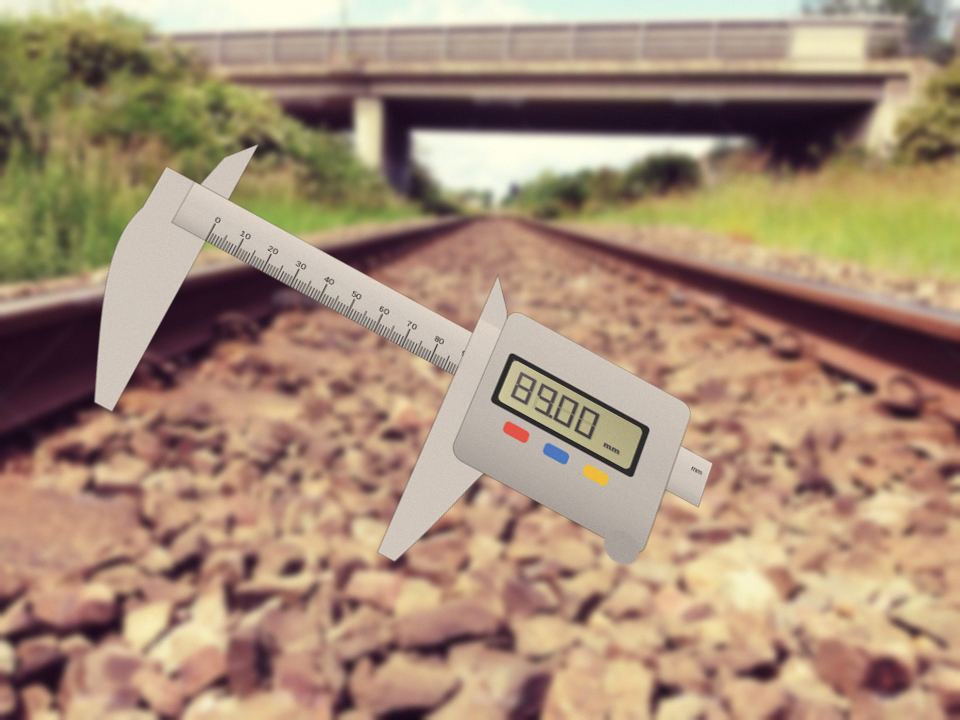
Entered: 89.00 mm
